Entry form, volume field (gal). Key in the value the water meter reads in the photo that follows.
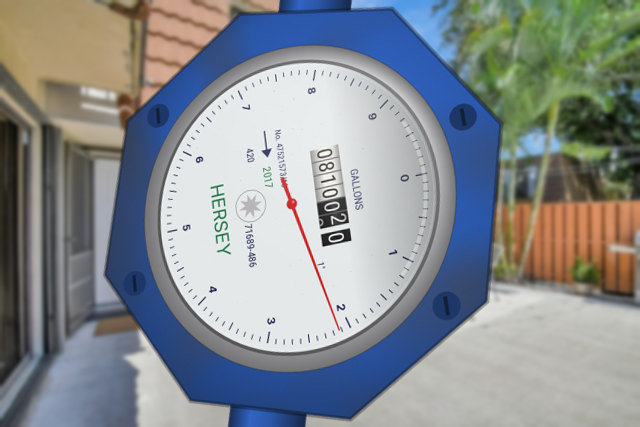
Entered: 810022.1 gal
